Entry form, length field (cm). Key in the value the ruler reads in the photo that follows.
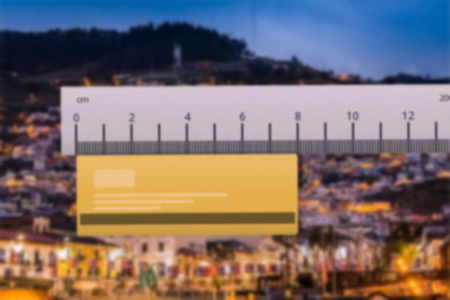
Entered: 8 cm
